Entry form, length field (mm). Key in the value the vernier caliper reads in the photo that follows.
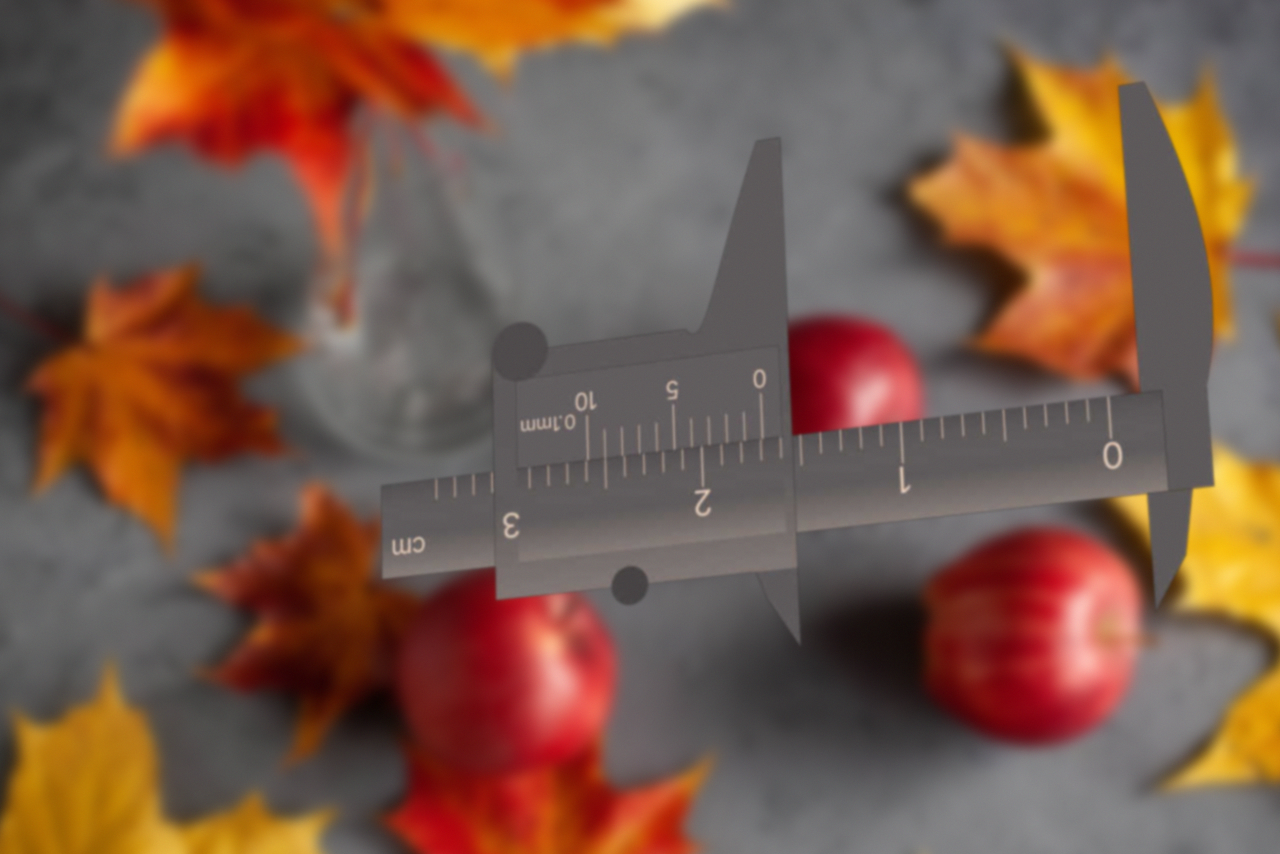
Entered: 16.9 mm
